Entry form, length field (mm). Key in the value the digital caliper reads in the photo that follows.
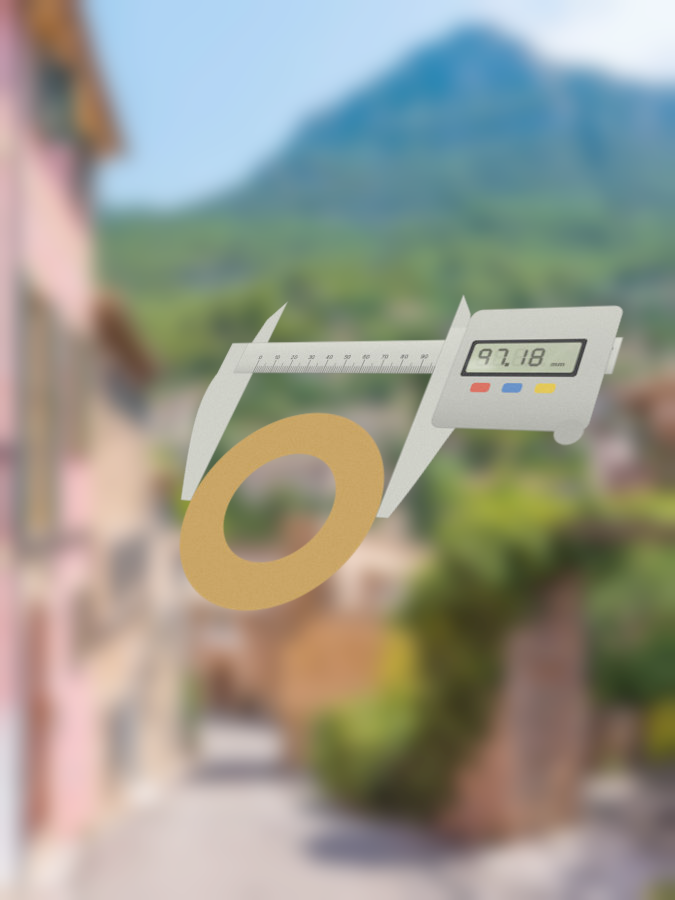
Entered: 97.18 mm
